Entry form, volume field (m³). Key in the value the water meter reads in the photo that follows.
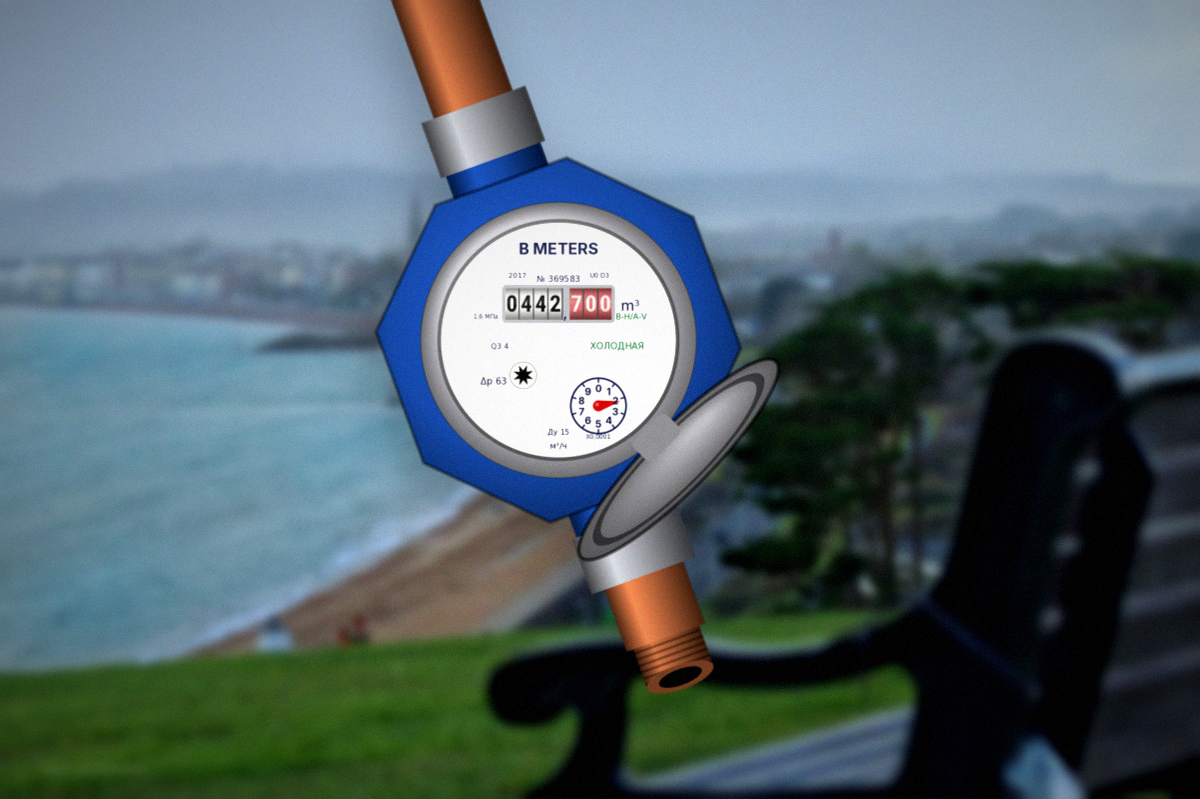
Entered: 442.7002 m³
